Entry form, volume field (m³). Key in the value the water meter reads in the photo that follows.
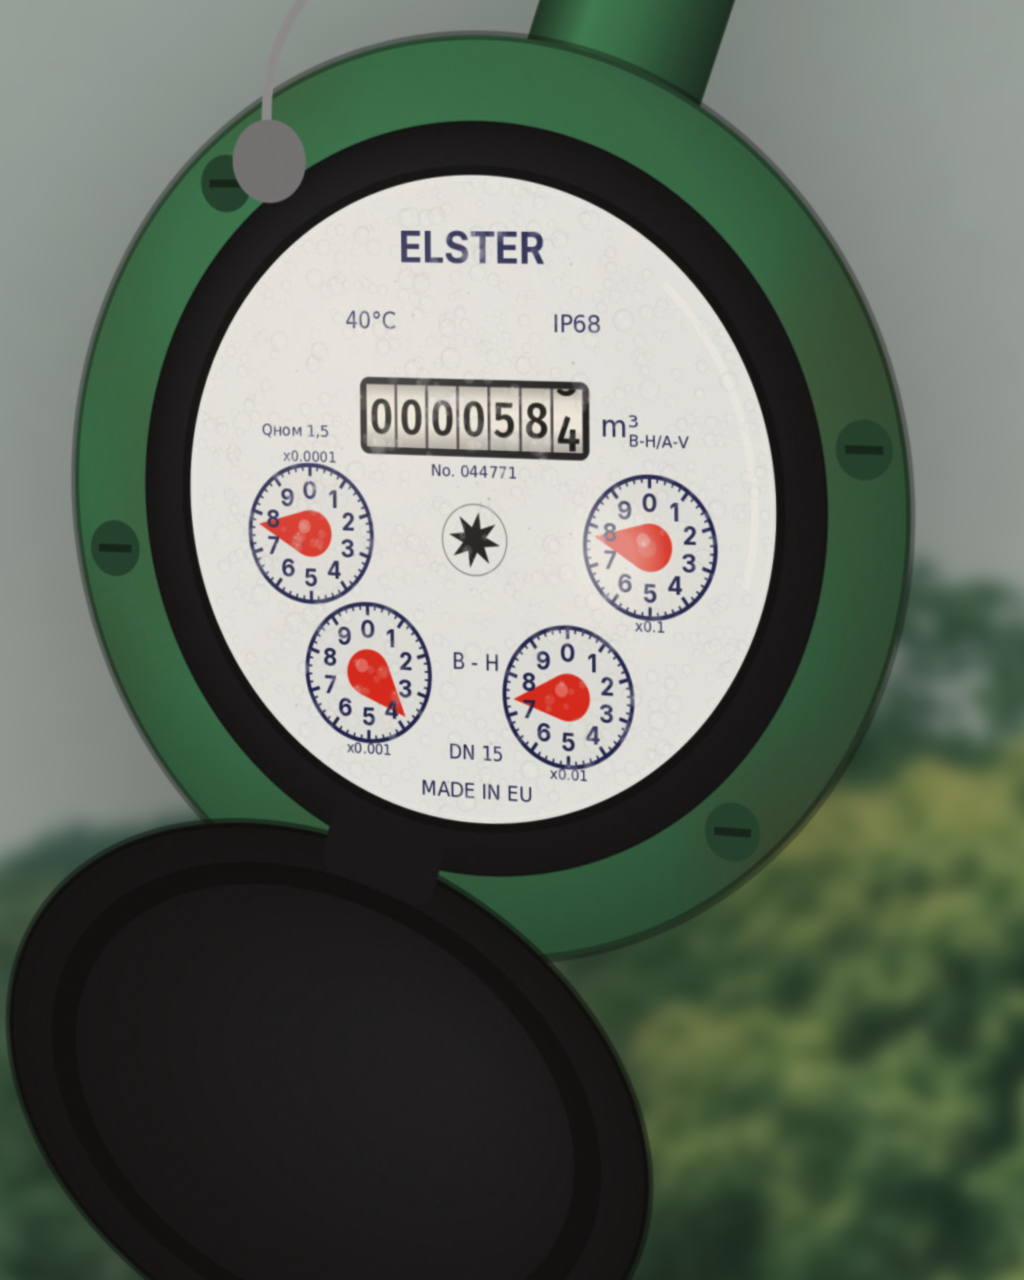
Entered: 583.7737 m³
